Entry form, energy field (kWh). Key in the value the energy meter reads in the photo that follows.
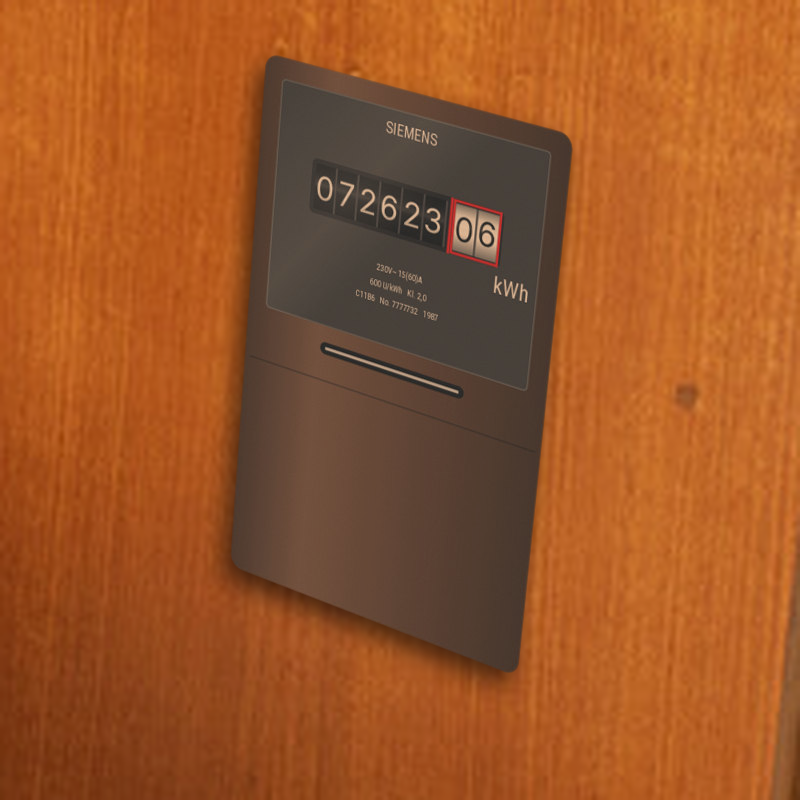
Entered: 72623.06 kWh
